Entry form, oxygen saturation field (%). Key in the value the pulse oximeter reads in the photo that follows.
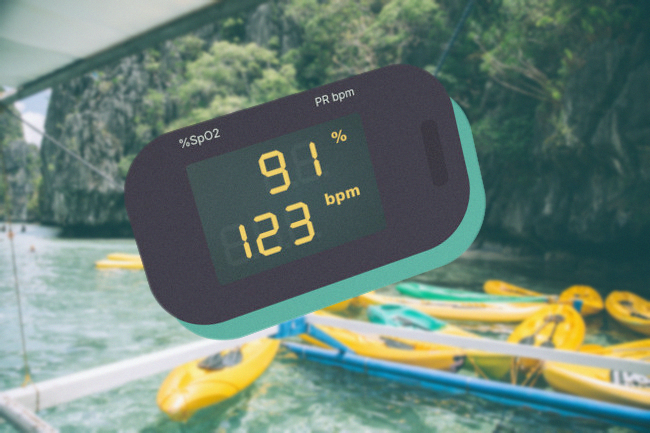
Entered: 91 %
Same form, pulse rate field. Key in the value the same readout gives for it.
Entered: 123 bpm
